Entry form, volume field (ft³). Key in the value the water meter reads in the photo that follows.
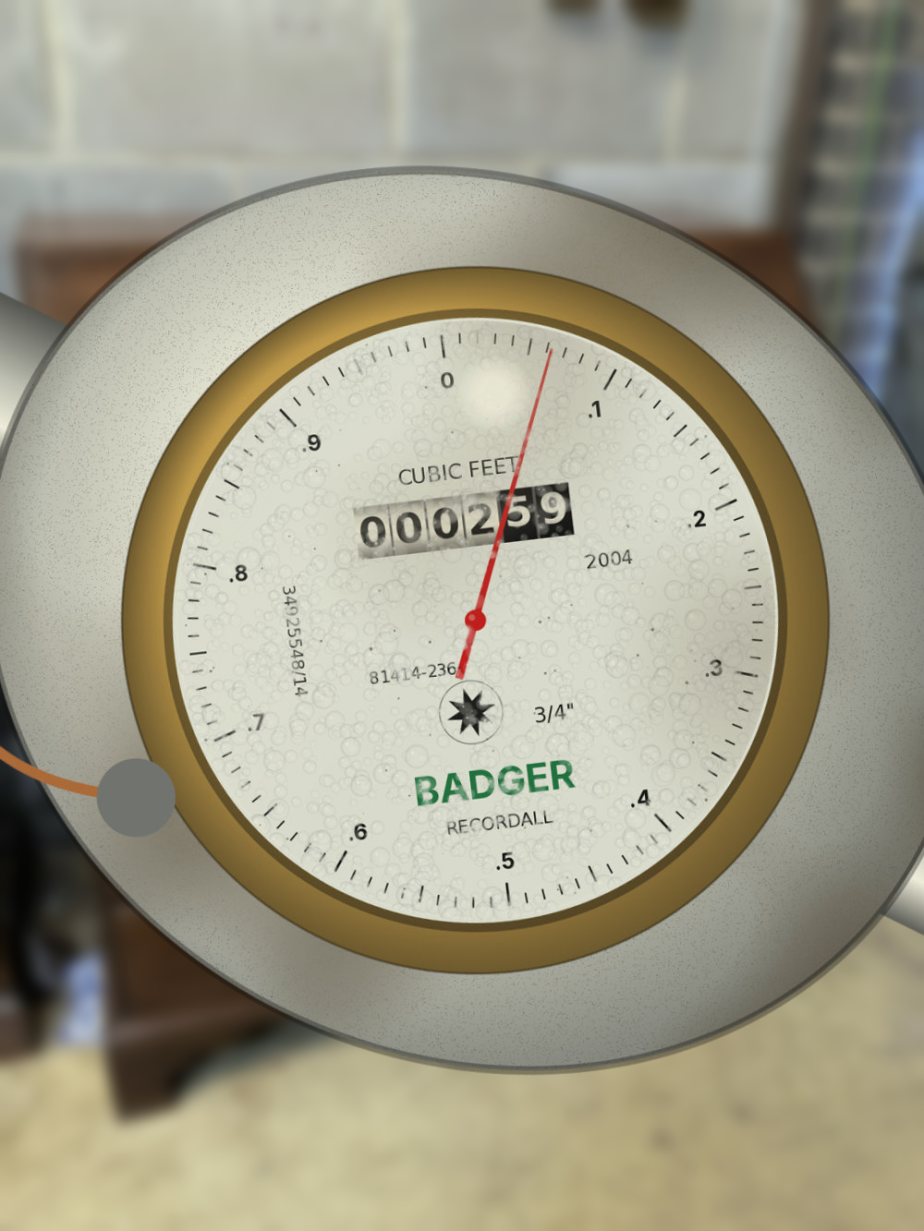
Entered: 259.06 ft³
